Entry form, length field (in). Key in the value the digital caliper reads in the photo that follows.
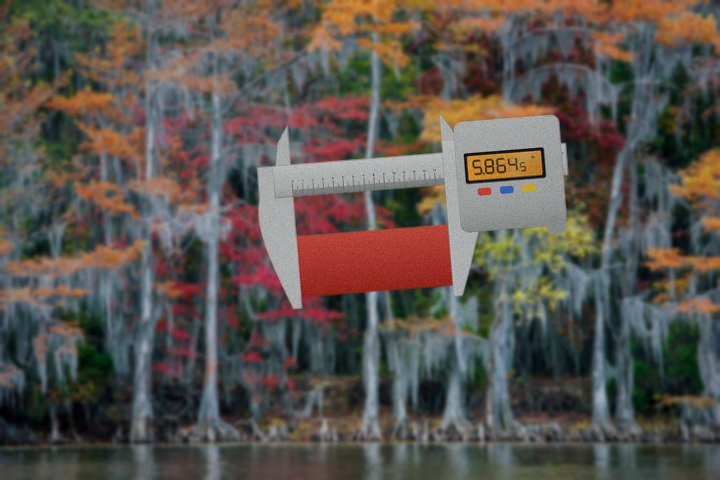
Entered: 5.8645 in
